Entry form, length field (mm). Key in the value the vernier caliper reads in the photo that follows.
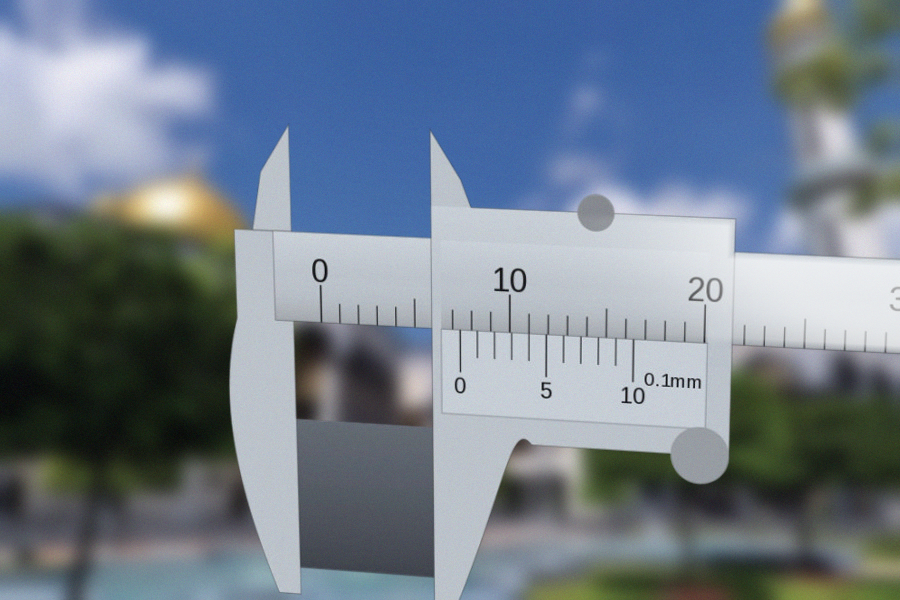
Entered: 7.4 mm
